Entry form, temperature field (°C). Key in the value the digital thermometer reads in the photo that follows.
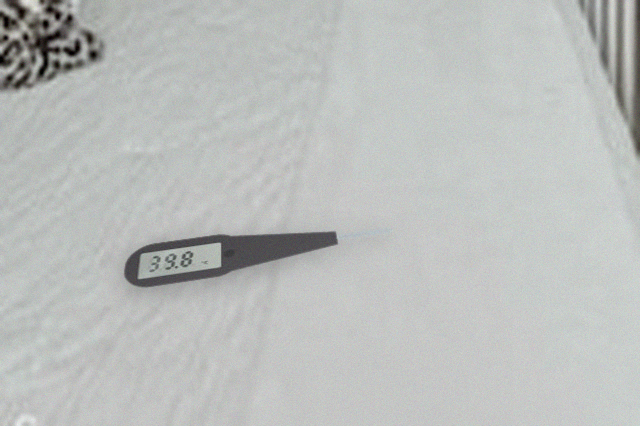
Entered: 39.8 °C
